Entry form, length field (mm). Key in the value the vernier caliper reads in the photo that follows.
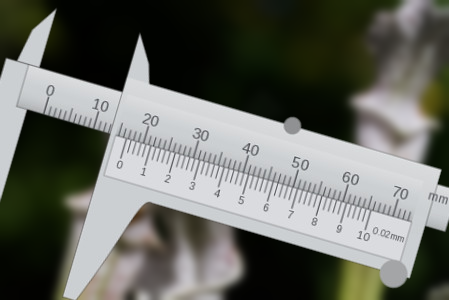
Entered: 16.6 mm
